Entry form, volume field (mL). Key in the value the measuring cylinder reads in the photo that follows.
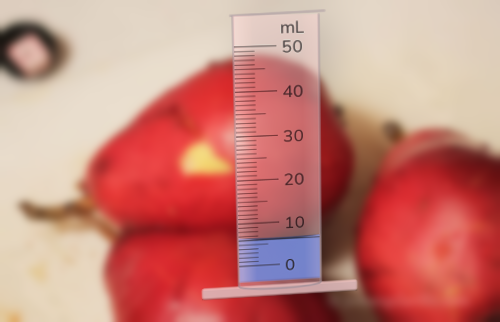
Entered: 6 mL
